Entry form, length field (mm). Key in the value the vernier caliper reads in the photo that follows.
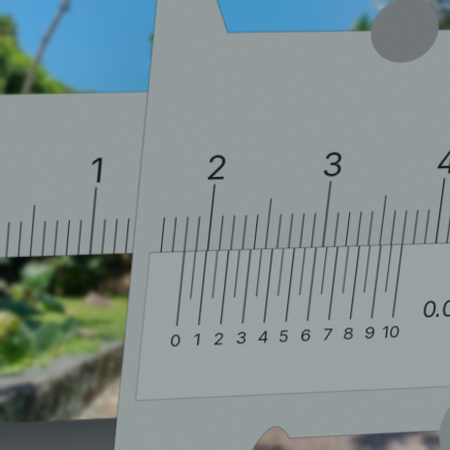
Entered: 18.0 mm
